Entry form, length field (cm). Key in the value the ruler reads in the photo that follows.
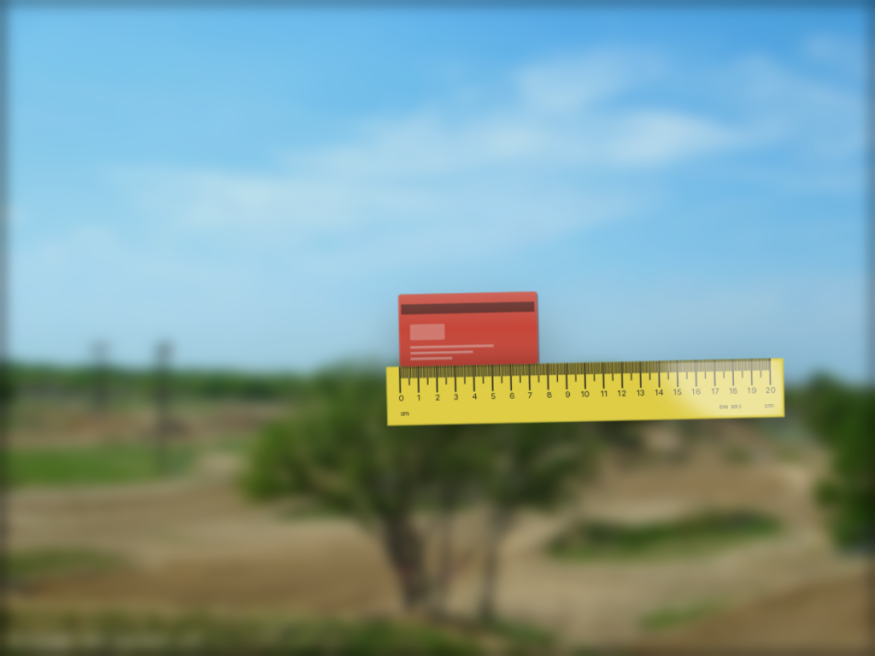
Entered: 7.5 cm
